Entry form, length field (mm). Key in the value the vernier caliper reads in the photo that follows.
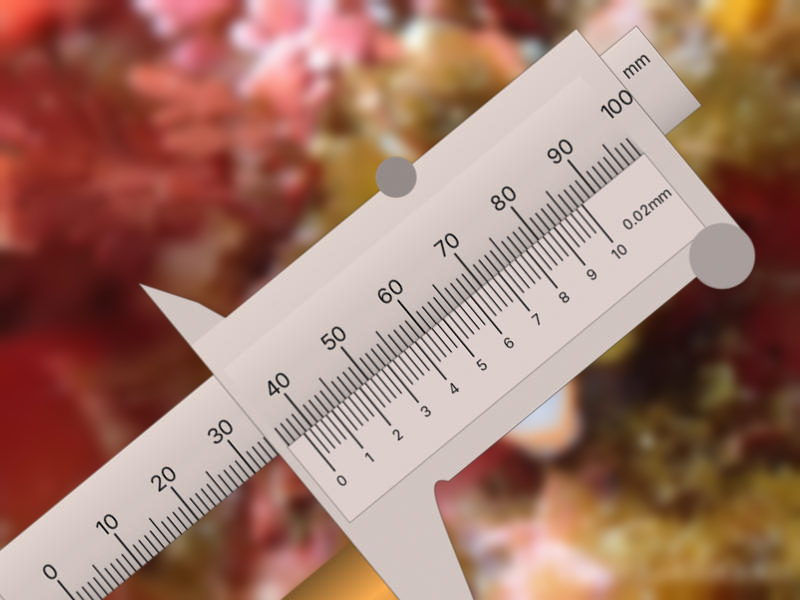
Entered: 38.6 mm
